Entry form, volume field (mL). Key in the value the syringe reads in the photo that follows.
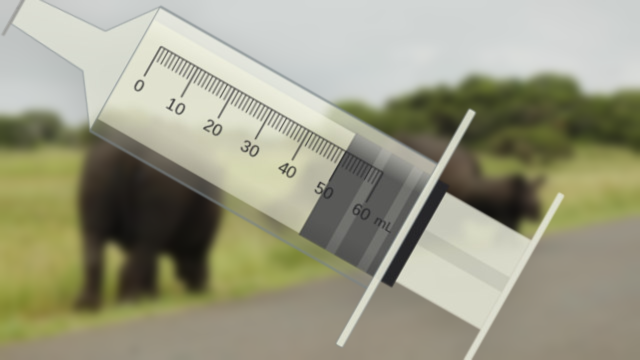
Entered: 50 mL
